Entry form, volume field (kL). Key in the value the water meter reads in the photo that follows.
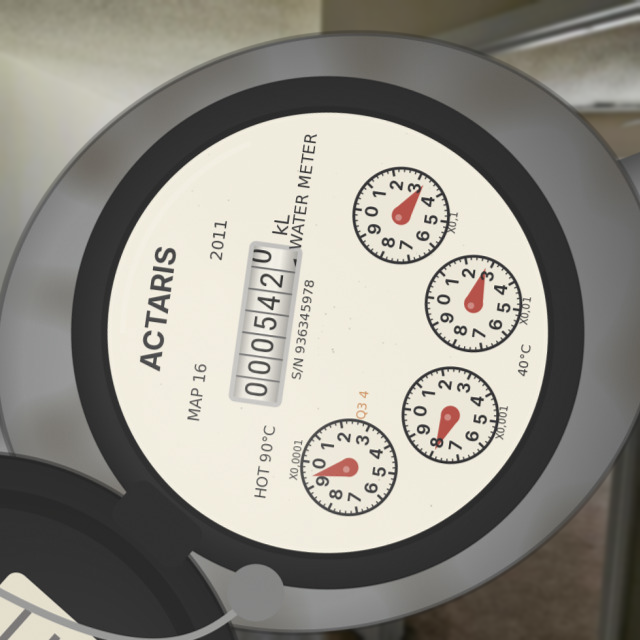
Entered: 5420.3279 kL
